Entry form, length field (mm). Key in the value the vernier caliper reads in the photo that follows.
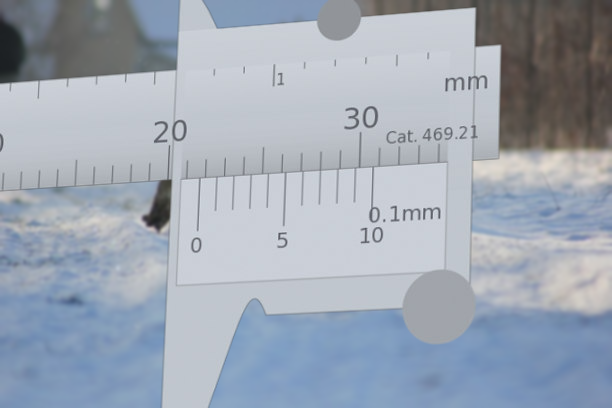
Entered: 21.7 mm
